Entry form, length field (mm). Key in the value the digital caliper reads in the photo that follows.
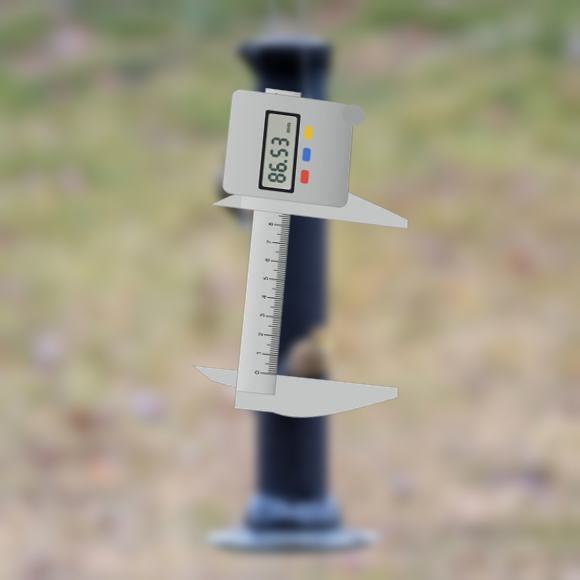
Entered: 86.53 mm
